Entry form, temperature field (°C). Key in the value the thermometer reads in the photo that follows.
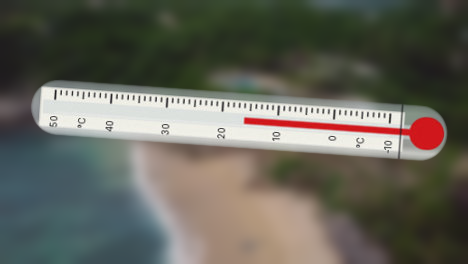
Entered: 16 °C
